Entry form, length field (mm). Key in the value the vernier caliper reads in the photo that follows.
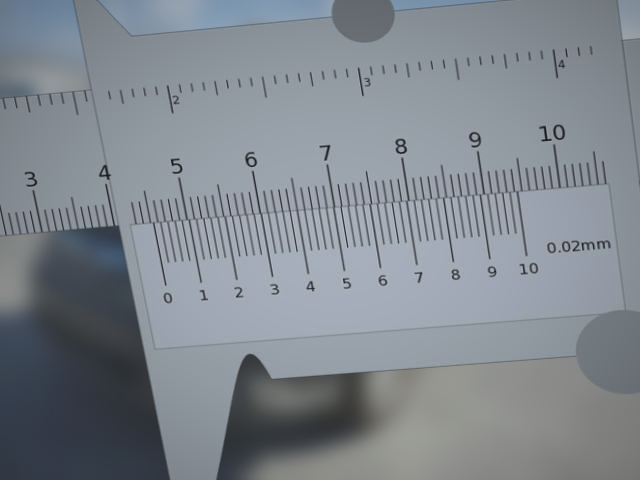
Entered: 45.4 mm
